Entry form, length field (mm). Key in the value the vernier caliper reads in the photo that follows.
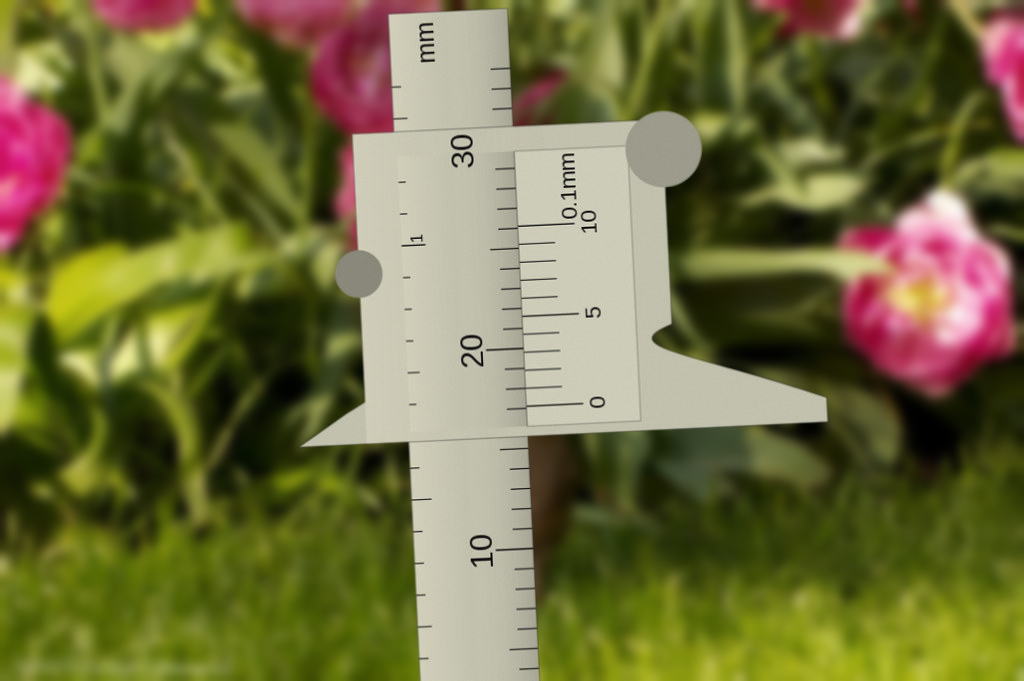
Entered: 17.1 mm
